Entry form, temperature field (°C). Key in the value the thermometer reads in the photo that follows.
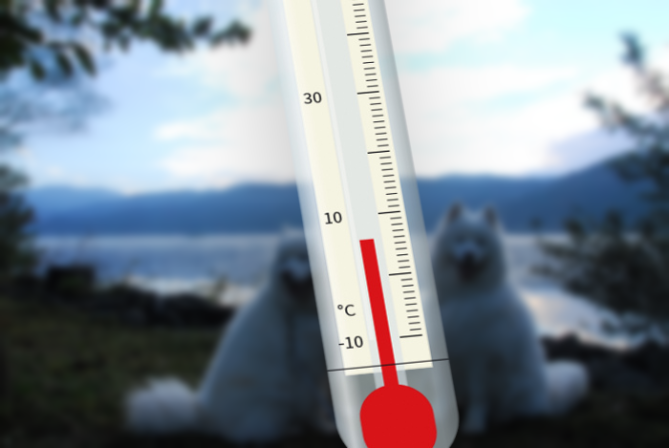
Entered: 6 °C
